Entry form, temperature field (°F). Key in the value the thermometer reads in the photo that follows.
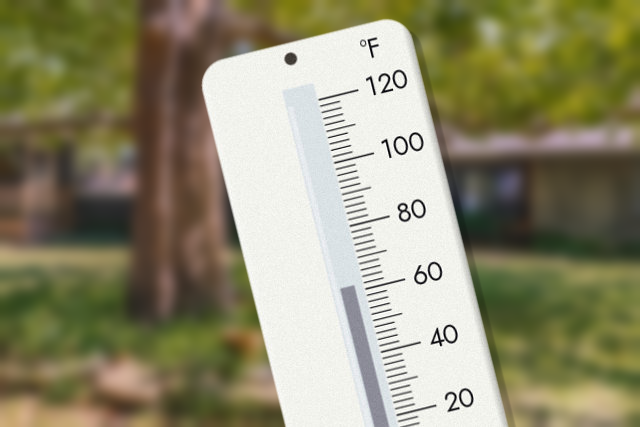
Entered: 62 °F
